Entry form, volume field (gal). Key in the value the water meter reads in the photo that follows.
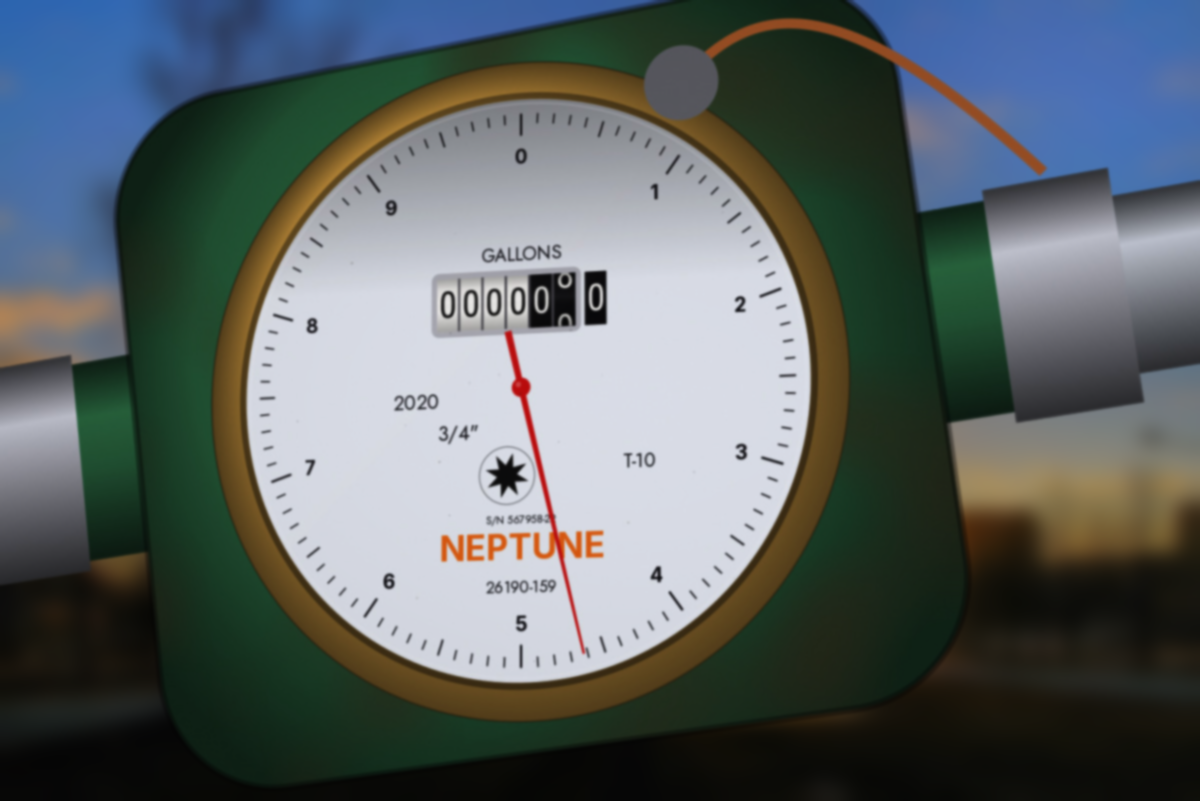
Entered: 84.6 gal
